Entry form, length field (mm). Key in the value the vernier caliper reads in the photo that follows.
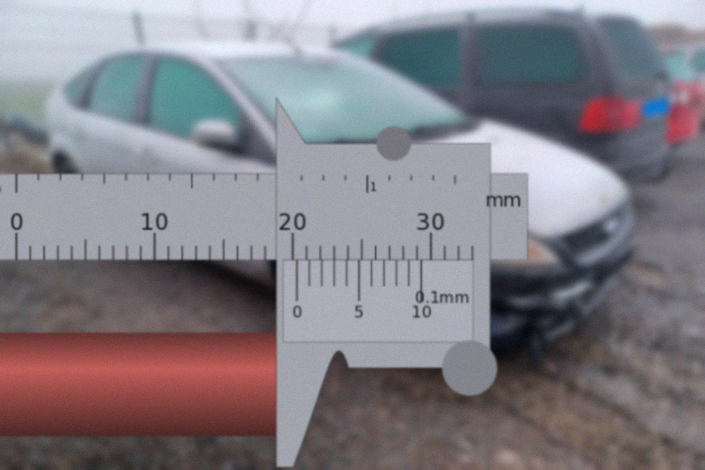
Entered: 20.3 mm
